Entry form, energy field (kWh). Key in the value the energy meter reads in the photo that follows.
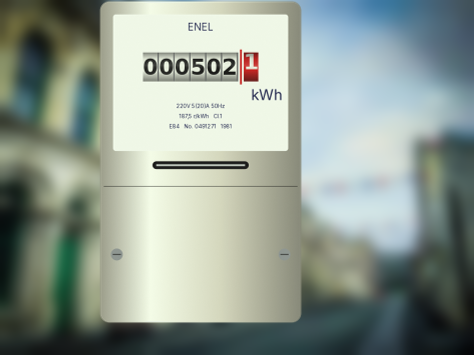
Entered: 502.1 kWh
